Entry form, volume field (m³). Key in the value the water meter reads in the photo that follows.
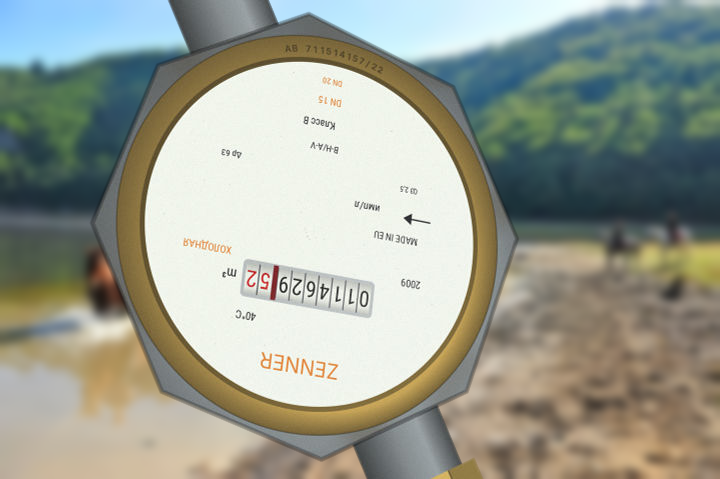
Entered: 114629.52 m³
